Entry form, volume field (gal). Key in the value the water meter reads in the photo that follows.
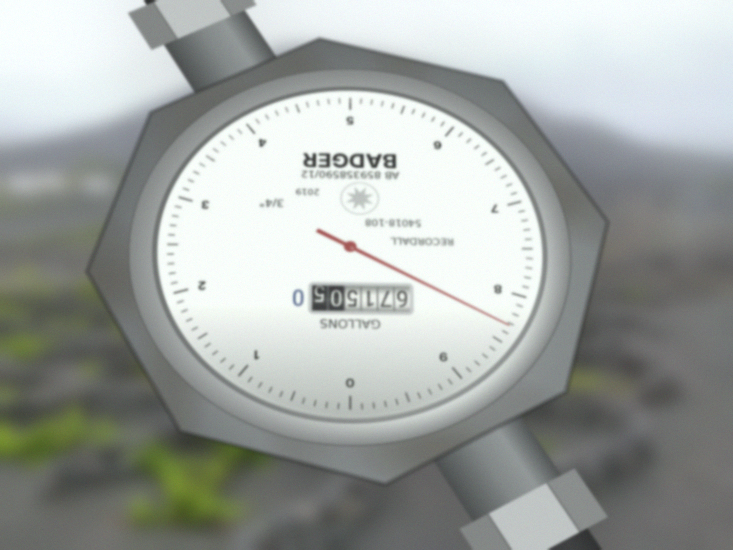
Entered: 6715048.3 gal
